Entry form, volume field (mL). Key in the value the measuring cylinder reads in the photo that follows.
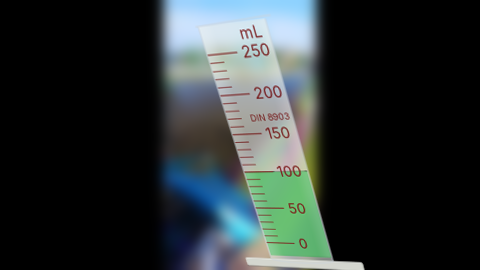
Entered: 100 mL
